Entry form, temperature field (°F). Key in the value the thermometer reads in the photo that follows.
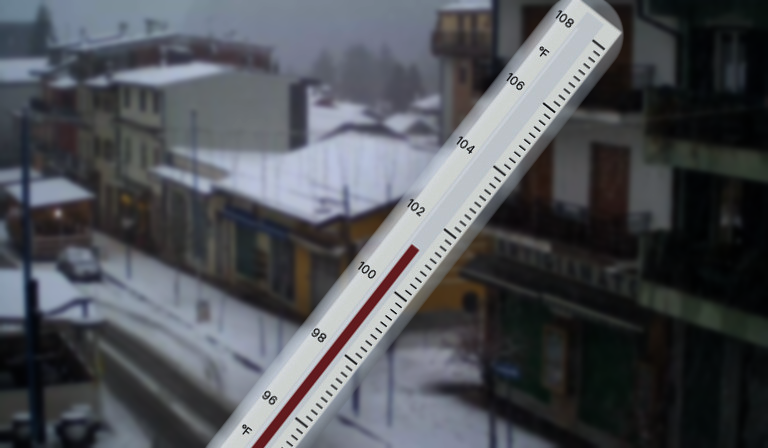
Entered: 101.2 °F
